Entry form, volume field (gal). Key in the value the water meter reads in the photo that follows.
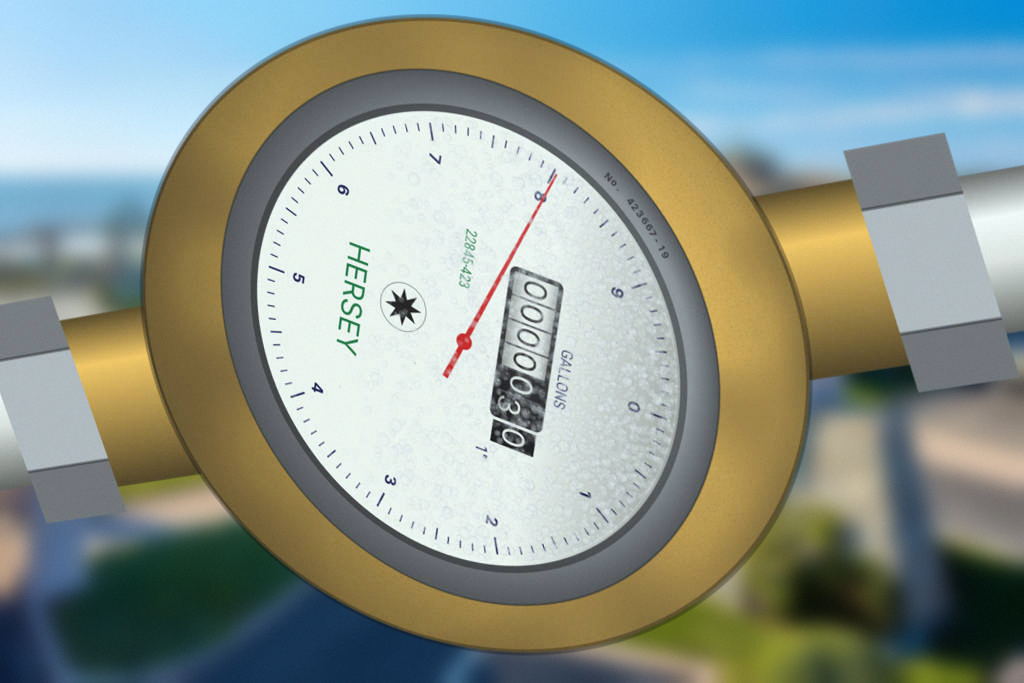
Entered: 28.0 gal
